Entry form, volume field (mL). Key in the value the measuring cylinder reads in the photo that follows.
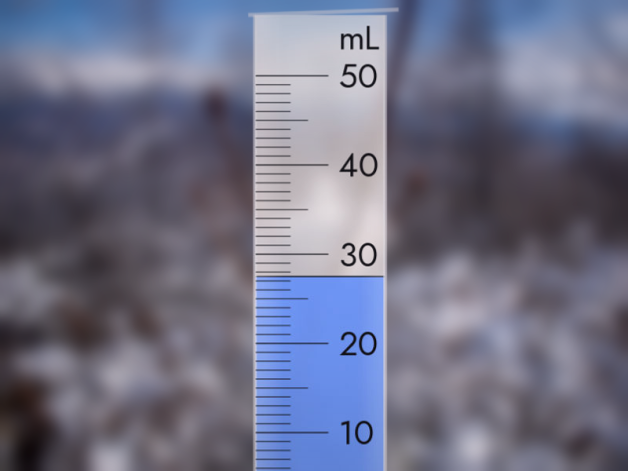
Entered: 27.5 mL
